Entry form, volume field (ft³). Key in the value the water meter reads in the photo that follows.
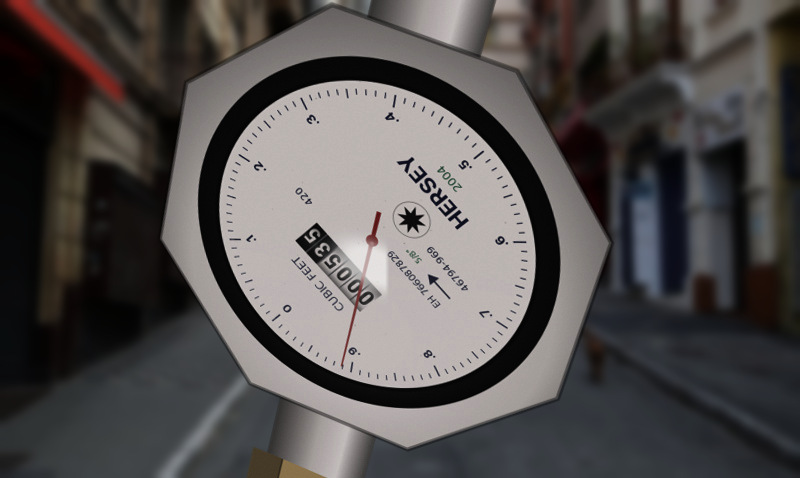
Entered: 534.91 ft³
